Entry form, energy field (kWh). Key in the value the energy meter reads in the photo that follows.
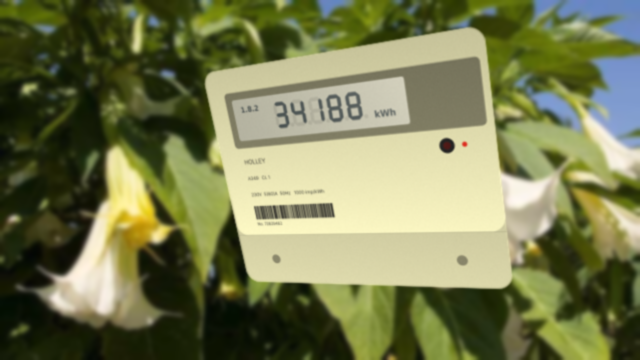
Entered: 34188 kWh
